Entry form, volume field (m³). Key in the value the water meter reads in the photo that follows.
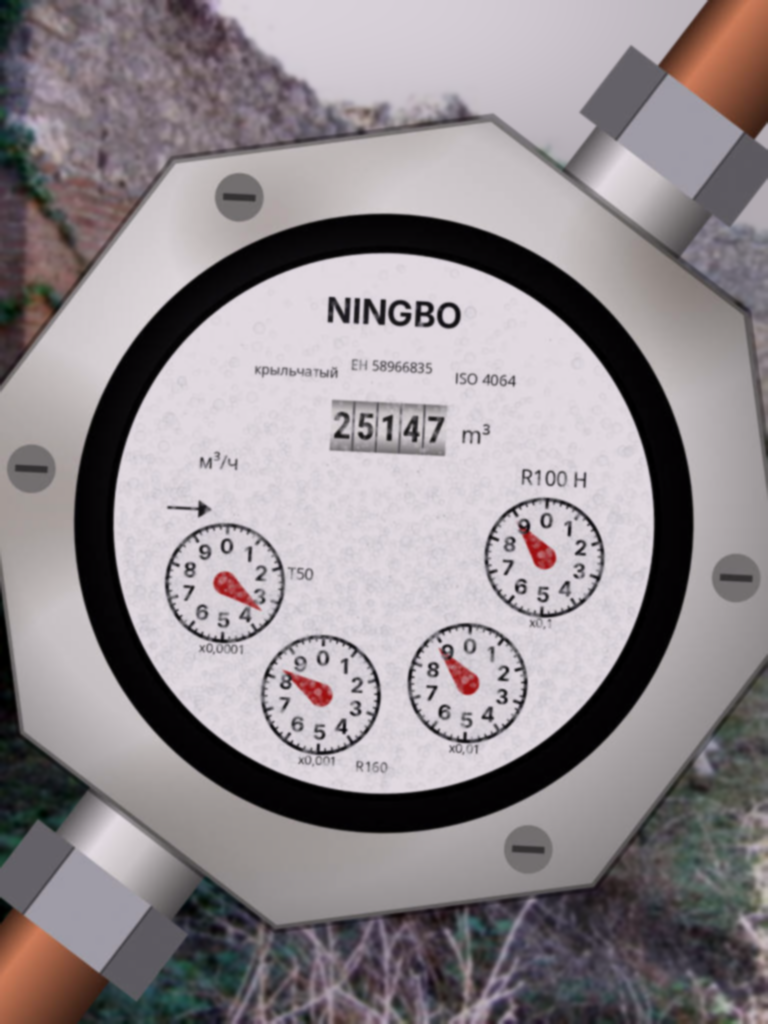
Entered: 25147.8883 m³
